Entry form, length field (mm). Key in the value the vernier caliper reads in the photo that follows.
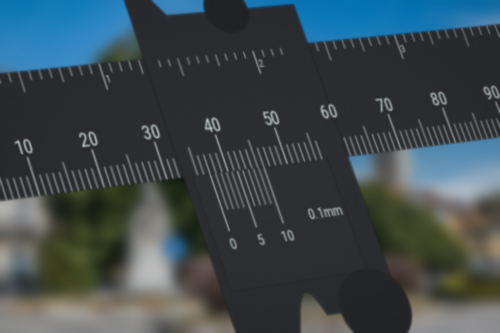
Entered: 37.0 mm
